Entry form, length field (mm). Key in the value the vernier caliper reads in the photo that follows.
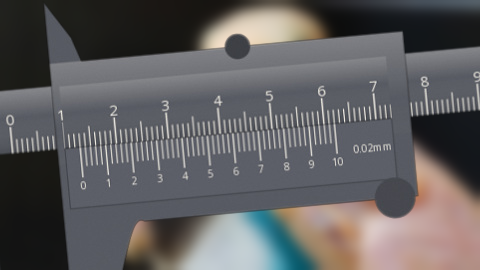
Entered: 13.0 mm
